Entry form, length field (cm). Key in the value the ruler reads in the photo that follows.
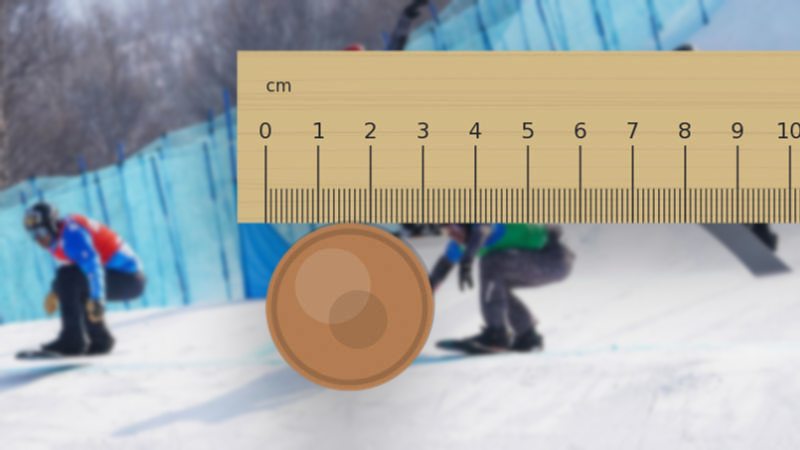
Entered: 3.2 cm
